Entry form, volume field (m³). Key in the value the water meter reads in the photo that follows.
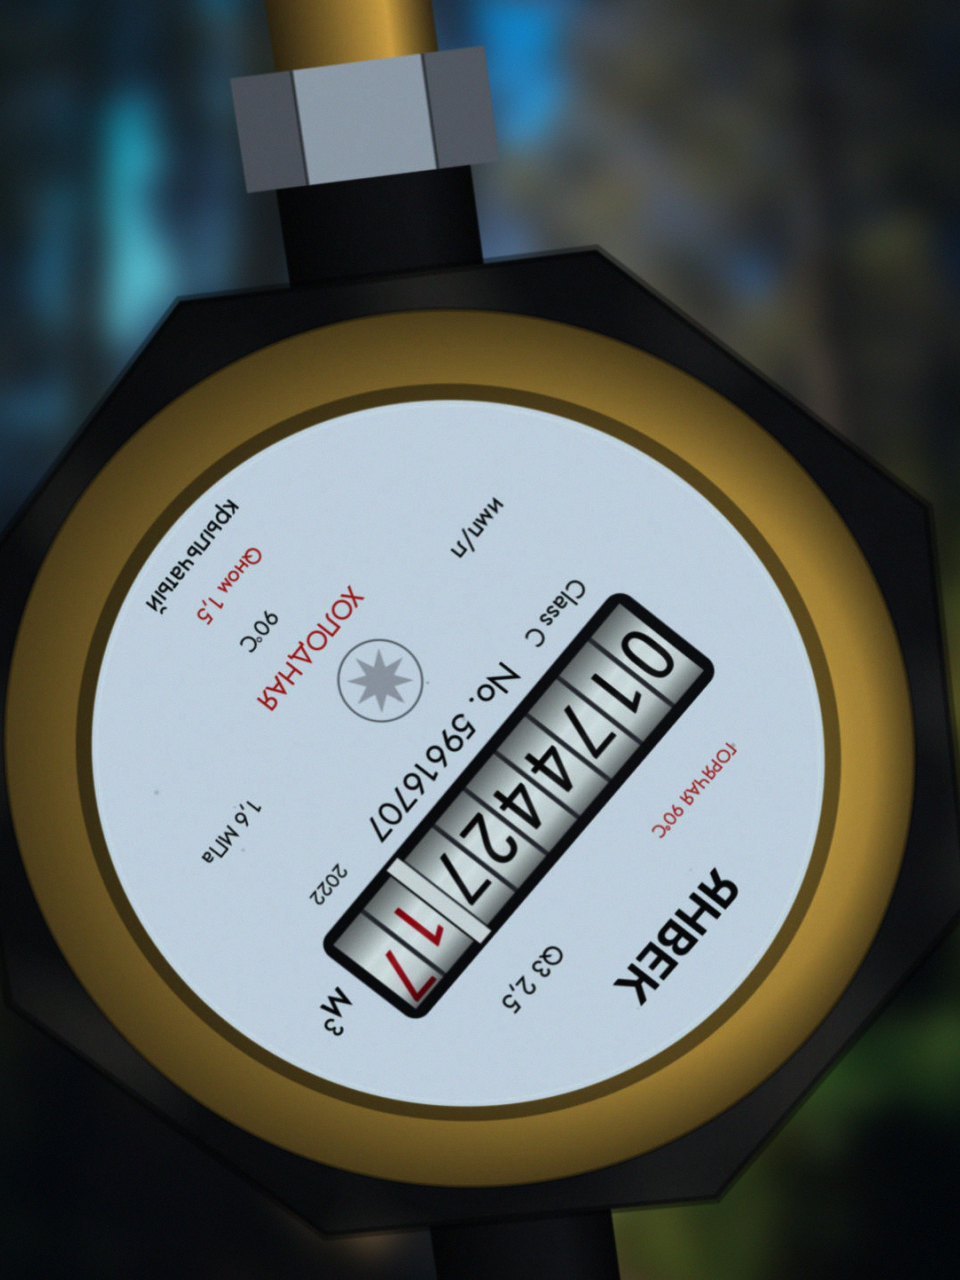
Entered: 174427.17 m³
